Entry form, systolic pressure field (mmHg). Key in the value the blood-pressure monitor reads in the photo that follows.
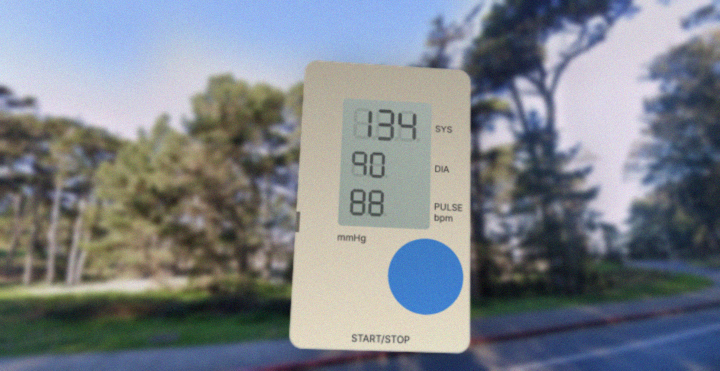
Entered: 134 mmHg
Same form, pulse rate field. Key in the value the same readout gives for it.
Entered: 88 bpm
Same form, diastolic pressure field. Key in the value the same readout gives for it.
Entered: 90 mmHg
